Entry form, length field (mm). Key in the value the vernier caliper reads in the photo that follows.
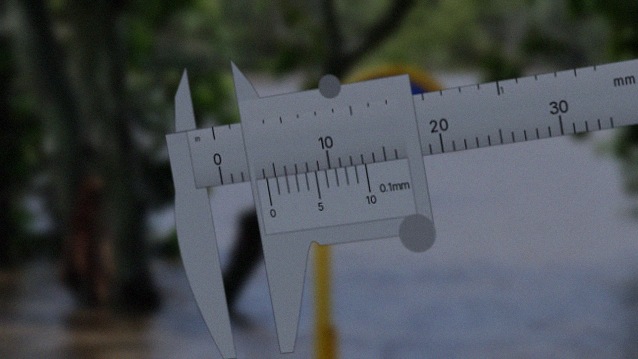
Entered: 4.2 mm
